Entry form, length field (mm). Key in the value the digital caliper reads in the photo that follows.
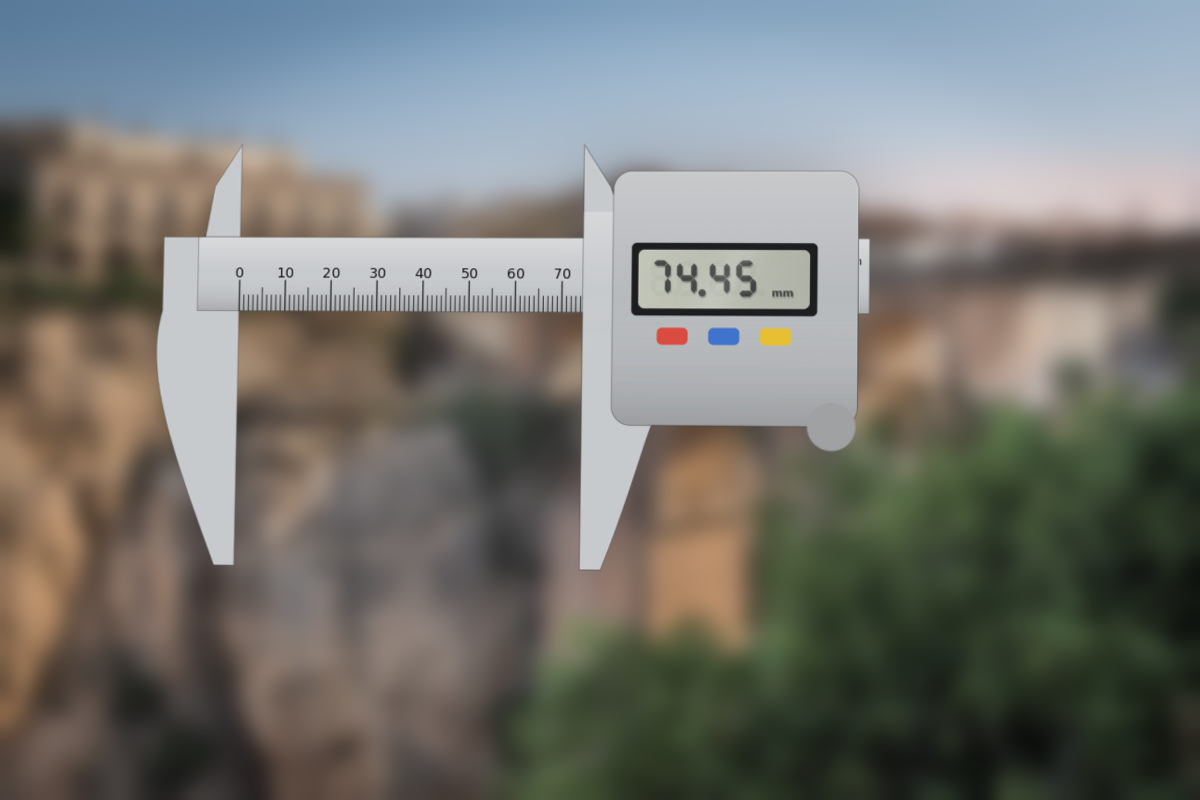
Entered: 74.45 mm
